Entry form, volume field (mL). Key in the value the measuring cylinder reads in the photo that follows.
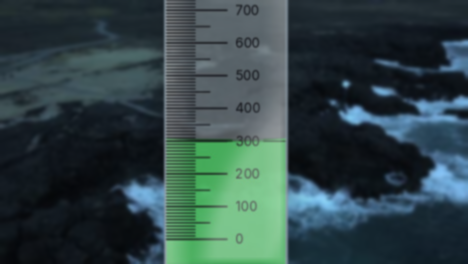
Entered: 300 mL
